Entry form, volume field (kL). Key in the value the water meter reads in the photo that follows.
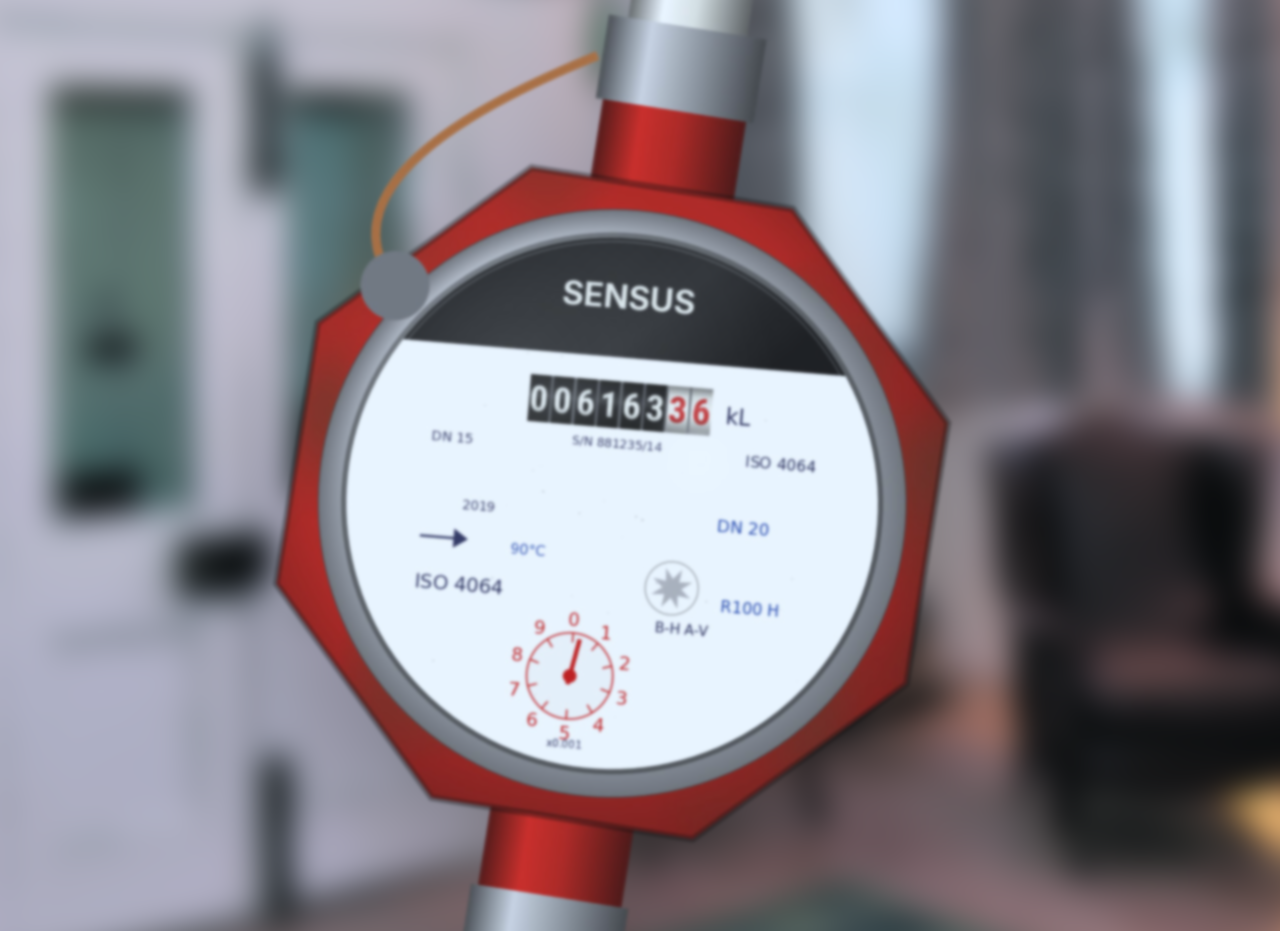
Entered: 6163.360 kL
